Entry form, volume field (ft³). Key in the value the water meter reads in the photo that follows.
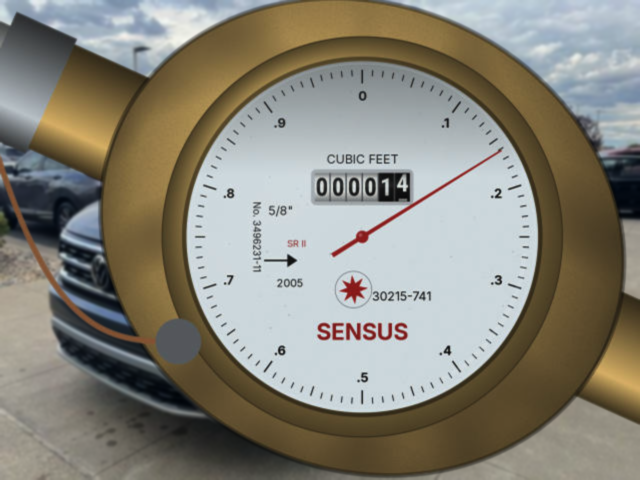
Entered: 14.16 ft³
